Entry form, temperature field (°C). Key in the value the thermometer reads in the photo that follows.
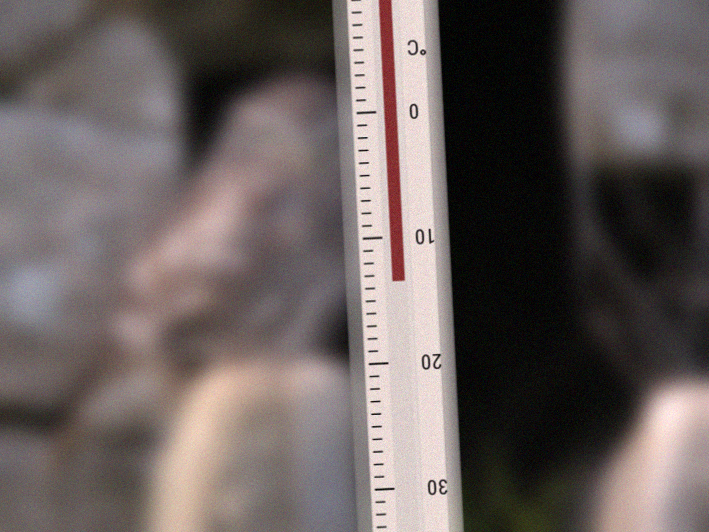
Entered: 13.5 °C
